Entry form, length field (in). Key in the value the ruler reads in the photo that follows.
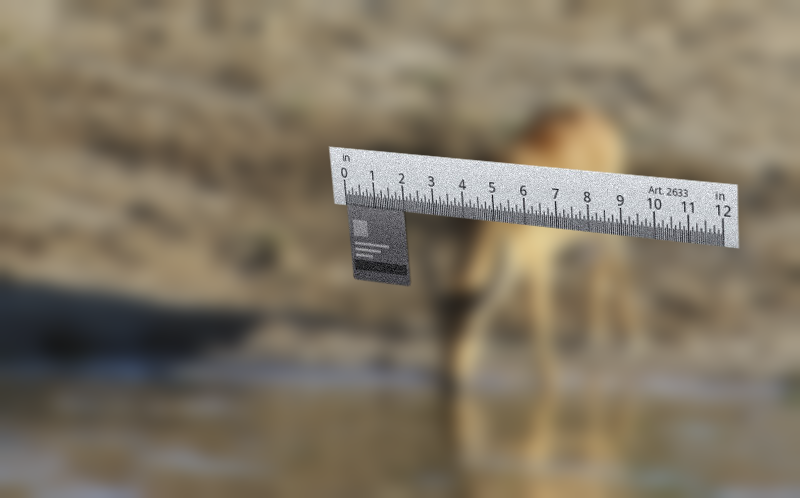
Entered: 2 in
